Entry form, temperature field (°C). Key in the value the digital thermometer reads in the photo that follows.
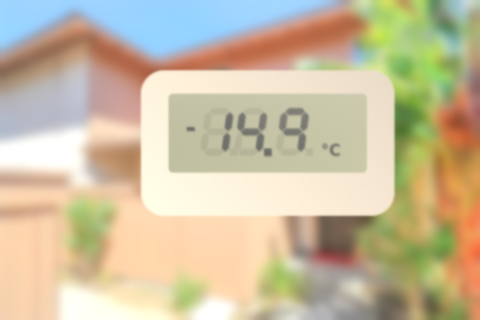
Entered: -14.9 °C
